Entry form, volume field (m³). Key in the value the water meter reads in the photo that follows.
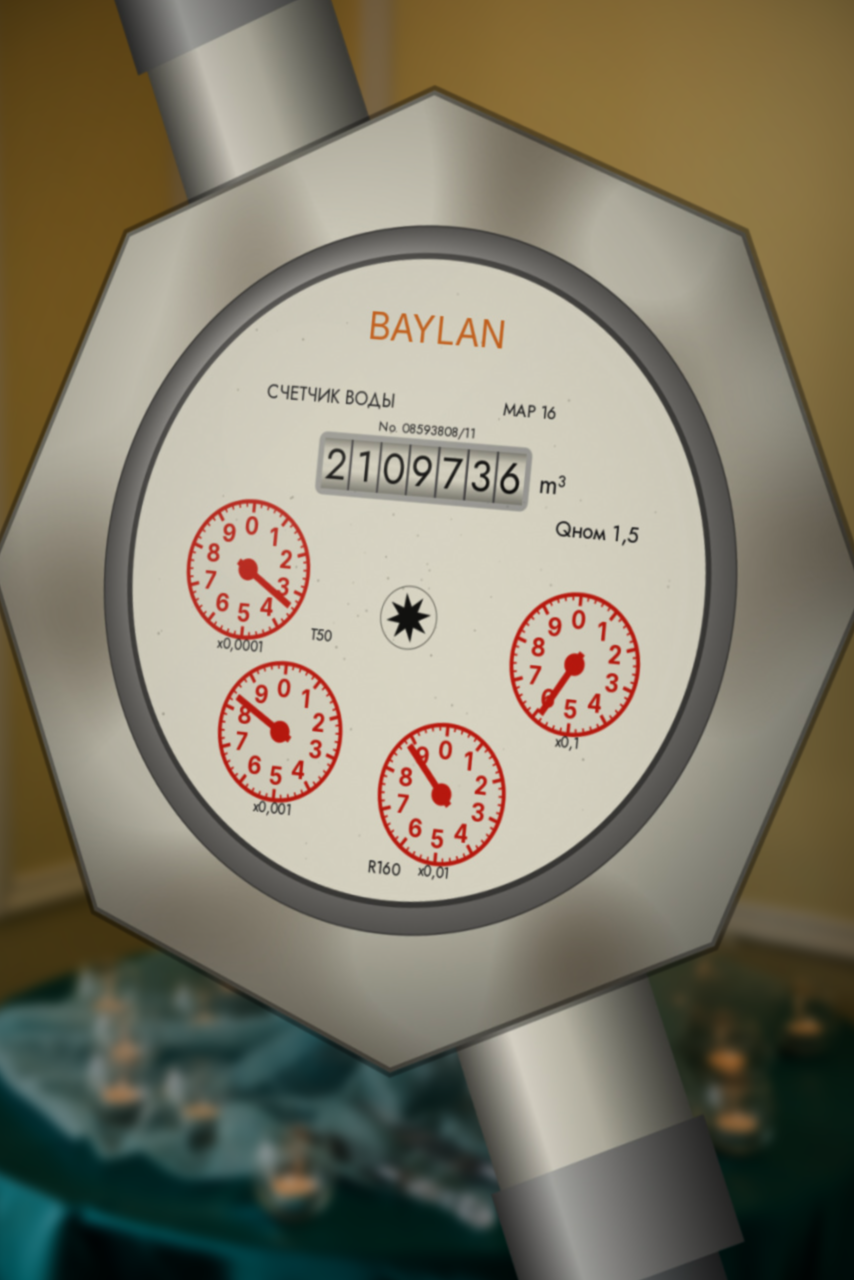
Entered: 2109736.5883 m³
